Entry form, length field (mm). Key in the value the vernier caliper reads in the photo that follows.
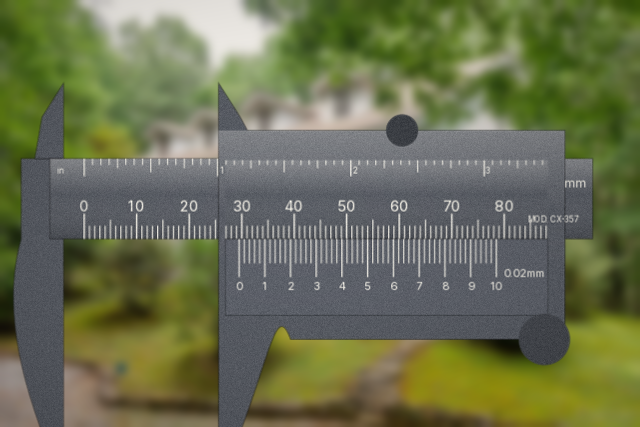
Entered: 29.5 mm
